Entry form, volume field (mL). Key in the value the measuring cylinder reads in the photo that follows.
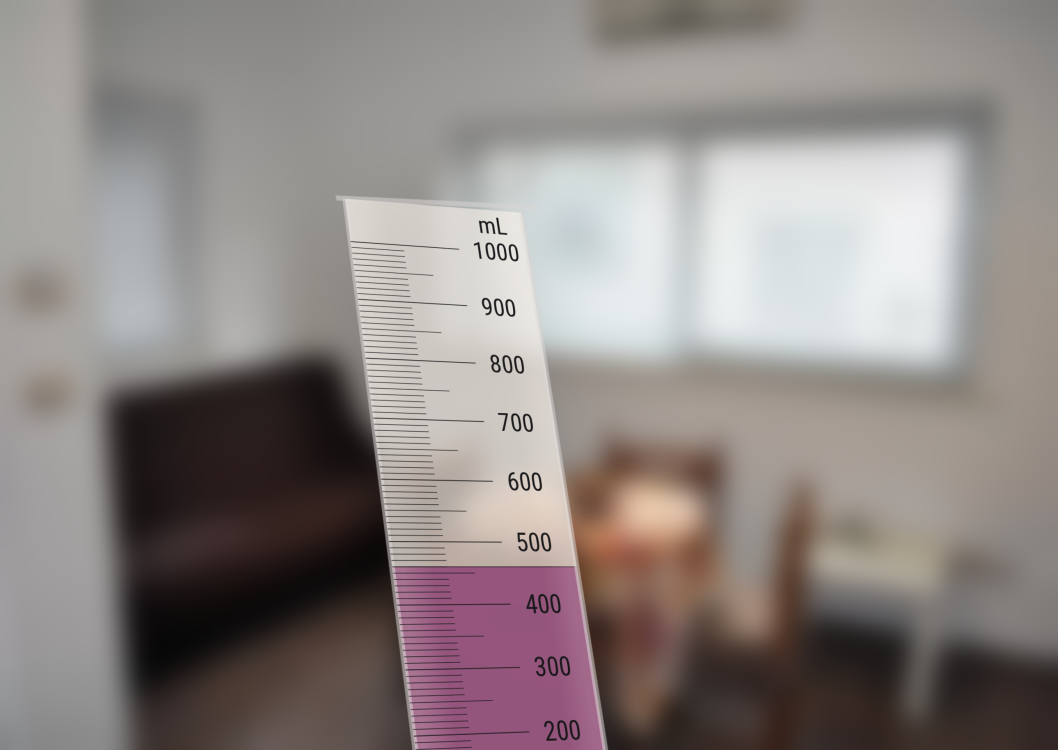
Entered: 460 mL
